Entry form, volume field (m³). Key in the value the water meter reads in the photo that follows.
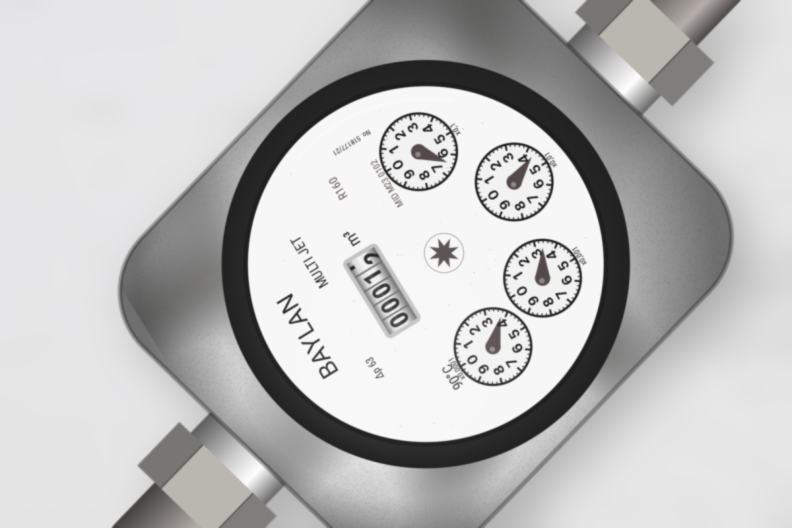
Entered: 11.6433 m³
